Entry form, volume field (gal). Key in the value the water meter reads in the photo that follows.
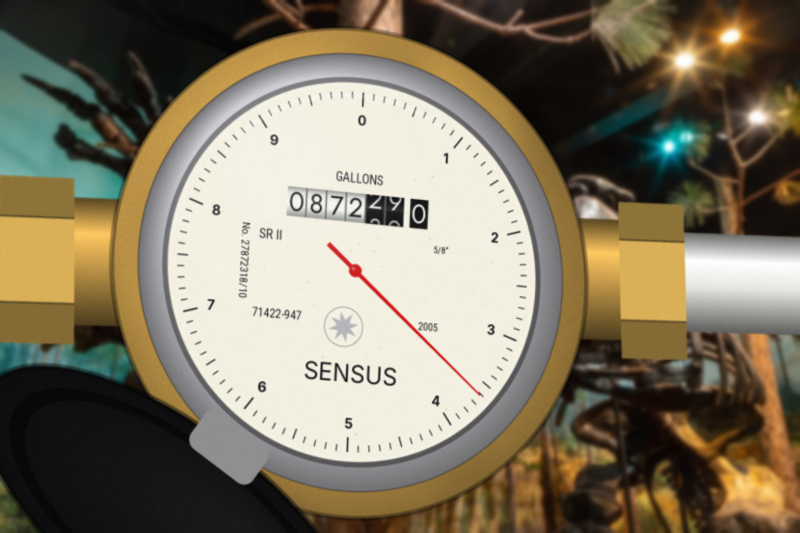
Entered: 872293.6 gal
